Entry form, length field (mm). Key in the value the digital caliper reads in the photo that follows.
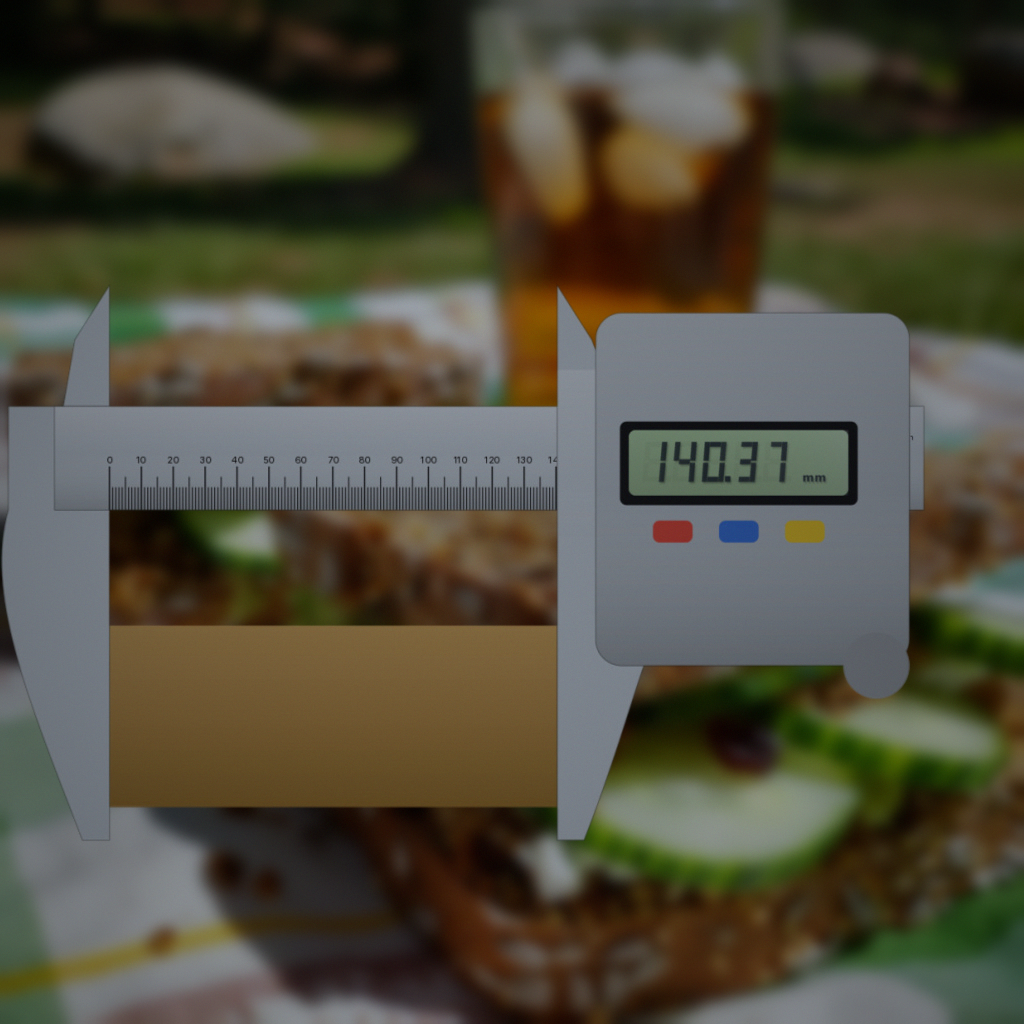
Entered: 140.37 mm
